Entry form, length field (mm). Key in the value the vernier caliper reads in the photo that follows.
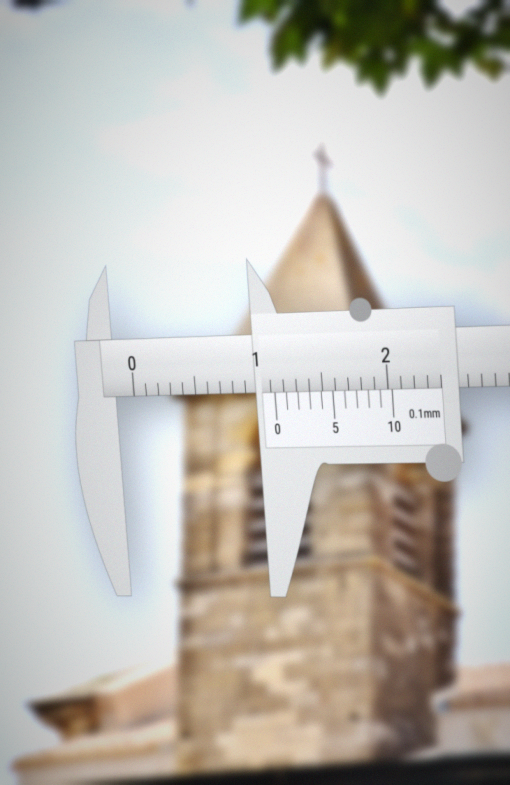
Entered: 11.3 mm
